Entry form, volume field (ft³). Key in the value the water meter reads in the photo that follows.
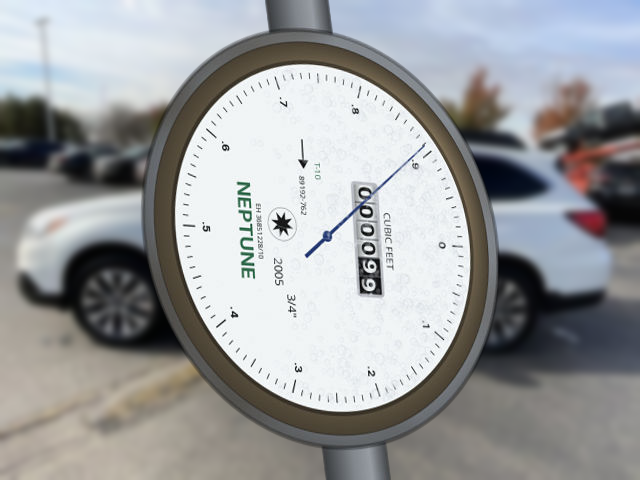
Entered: 98.89 ft³
